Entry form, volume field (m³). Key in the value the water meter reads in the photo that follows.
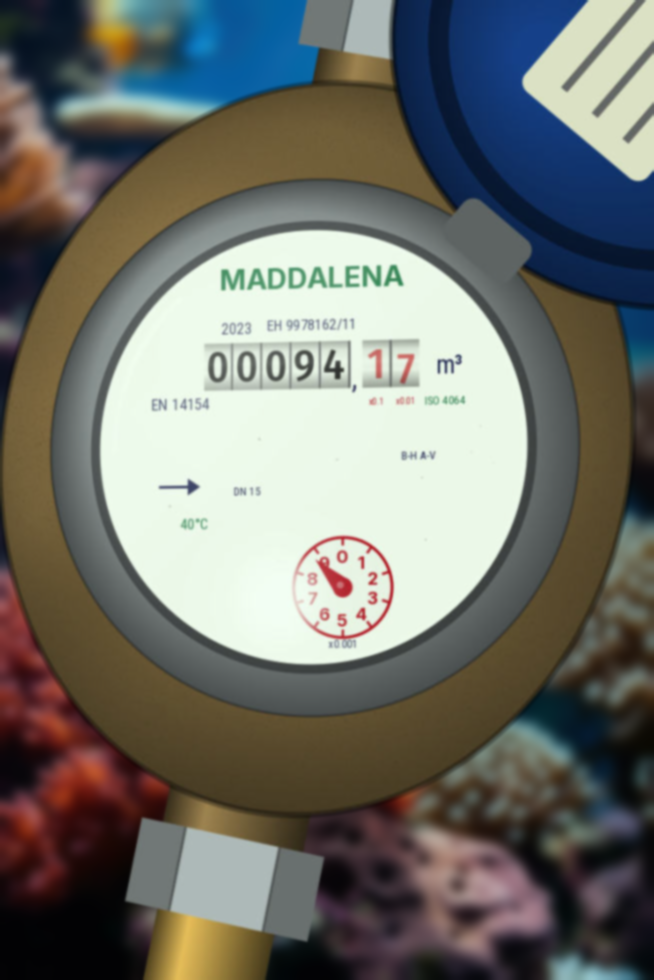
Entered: 94.168 m³
